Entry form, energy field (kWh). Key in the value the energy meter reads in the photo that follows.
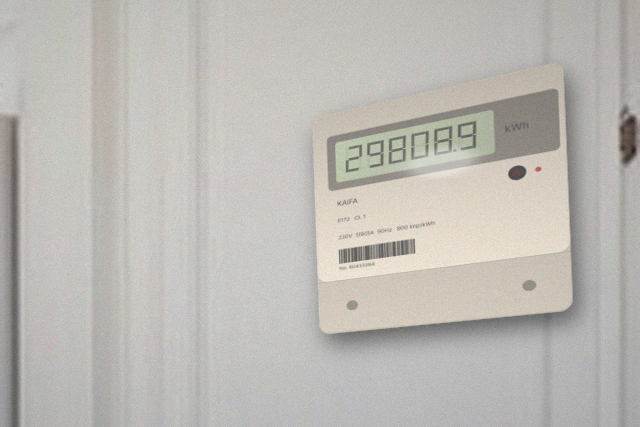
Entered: 29808.9 kWh
